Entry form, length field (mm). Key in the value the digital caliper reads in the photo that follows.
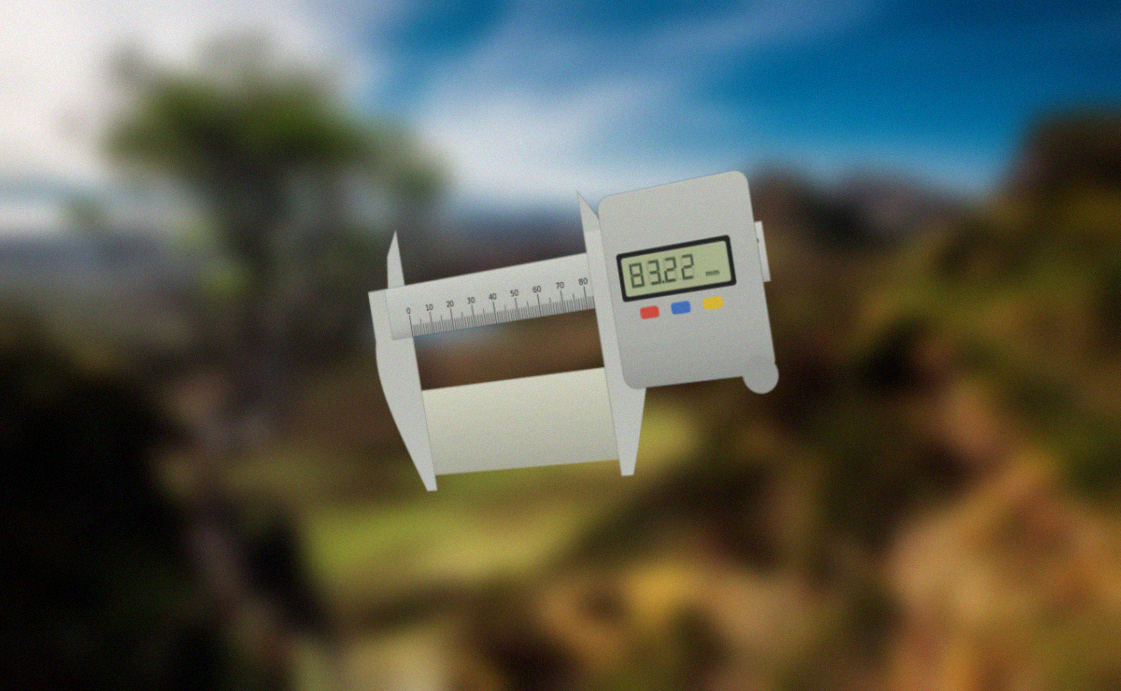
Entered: 83.22 mm
